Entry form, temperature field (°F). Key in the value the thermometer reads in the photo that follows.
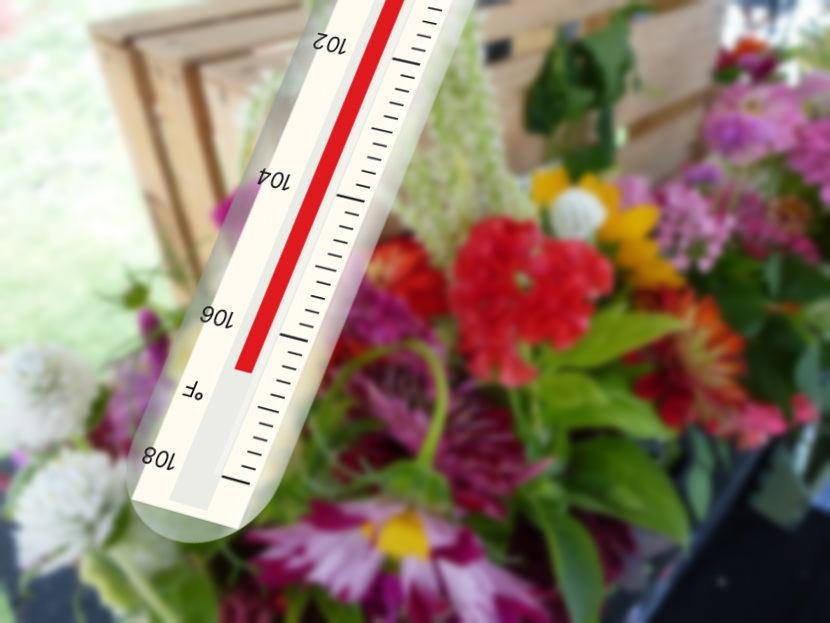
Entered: 106.6 °F
